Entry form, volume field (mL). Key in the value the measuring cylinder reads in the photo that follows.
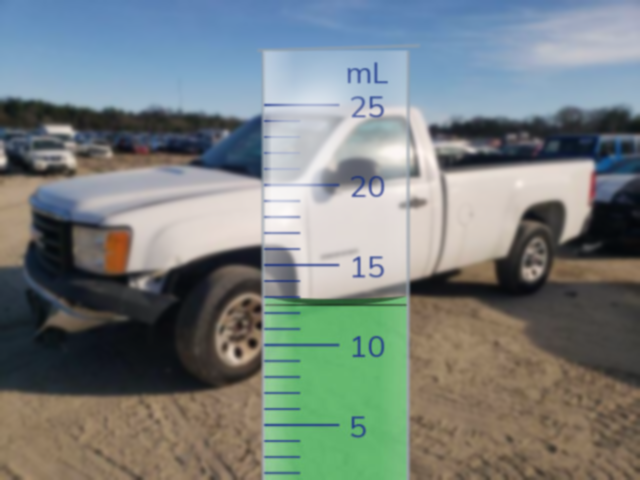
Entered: 12.5 mL
